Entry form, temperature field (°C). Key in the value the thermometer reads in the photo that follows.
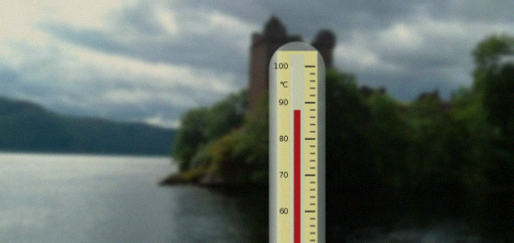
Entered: 88 °C
